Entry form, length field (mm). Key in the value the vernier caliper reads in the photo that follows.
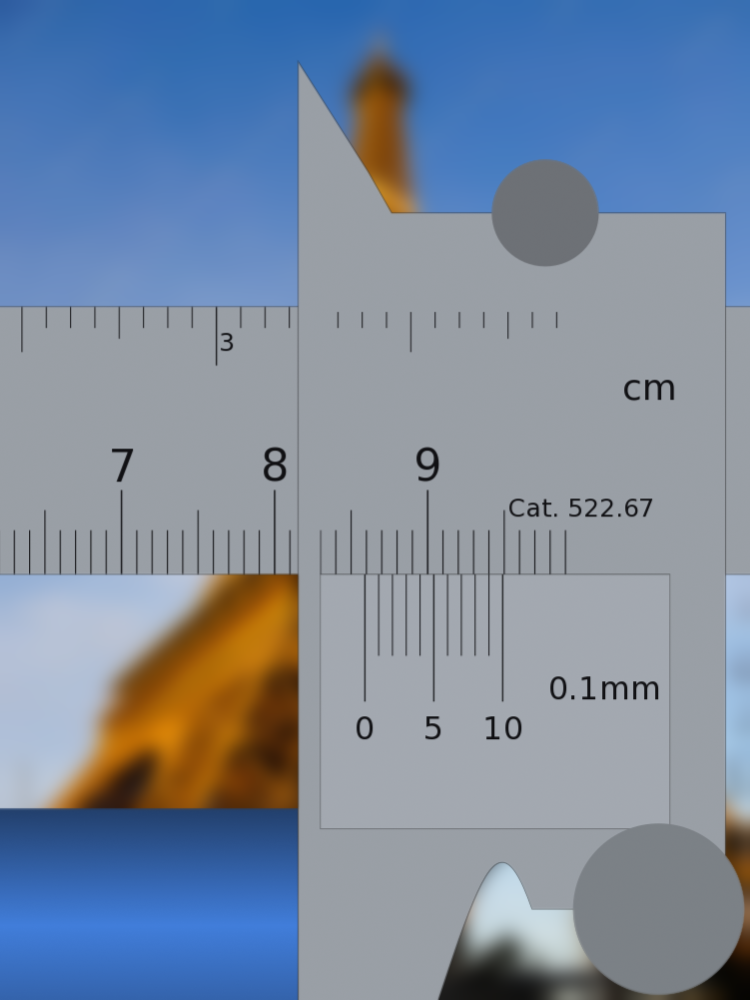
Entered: 85.9 mm
